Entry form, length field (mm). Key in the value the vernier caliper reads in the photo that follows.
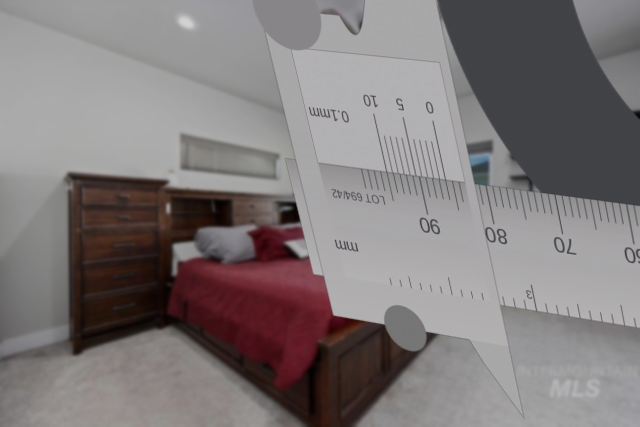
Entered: 86.0 mm
